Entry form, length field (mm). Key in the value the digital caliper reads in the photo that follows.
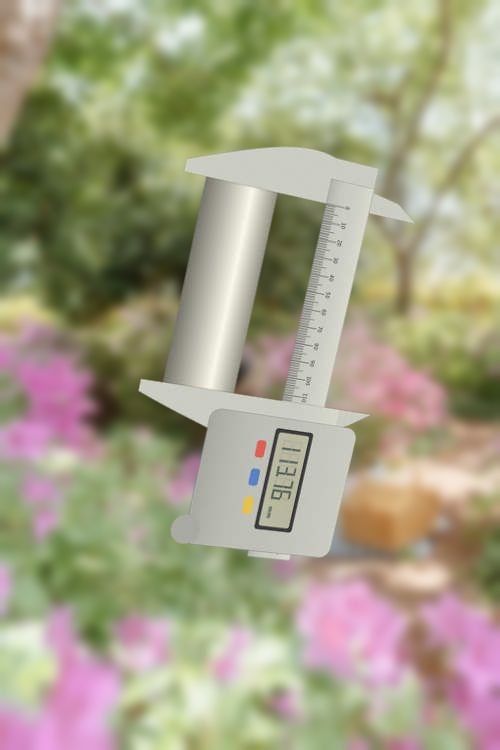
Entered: 113.76 mm
